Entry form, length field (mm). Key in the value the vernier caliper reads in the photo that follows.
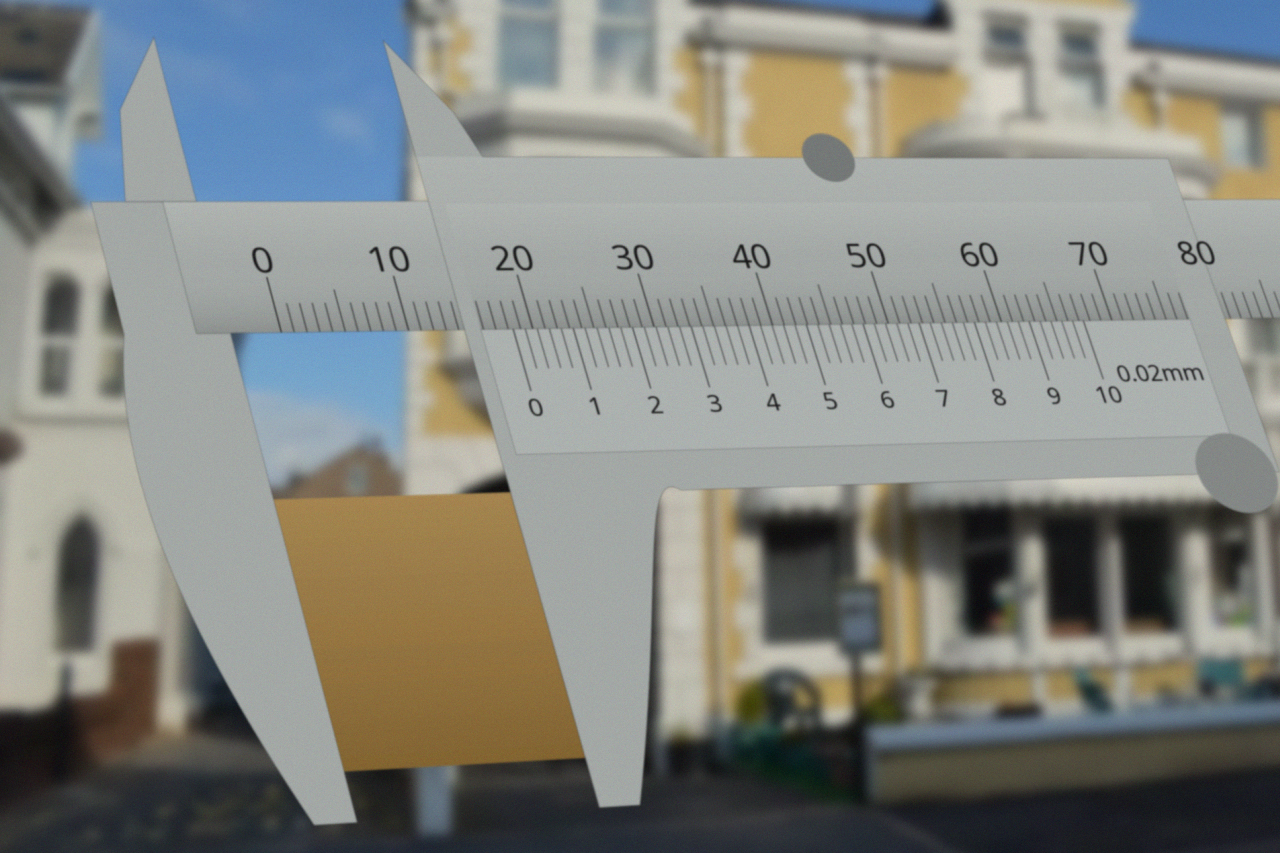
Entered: 18.4 mm
